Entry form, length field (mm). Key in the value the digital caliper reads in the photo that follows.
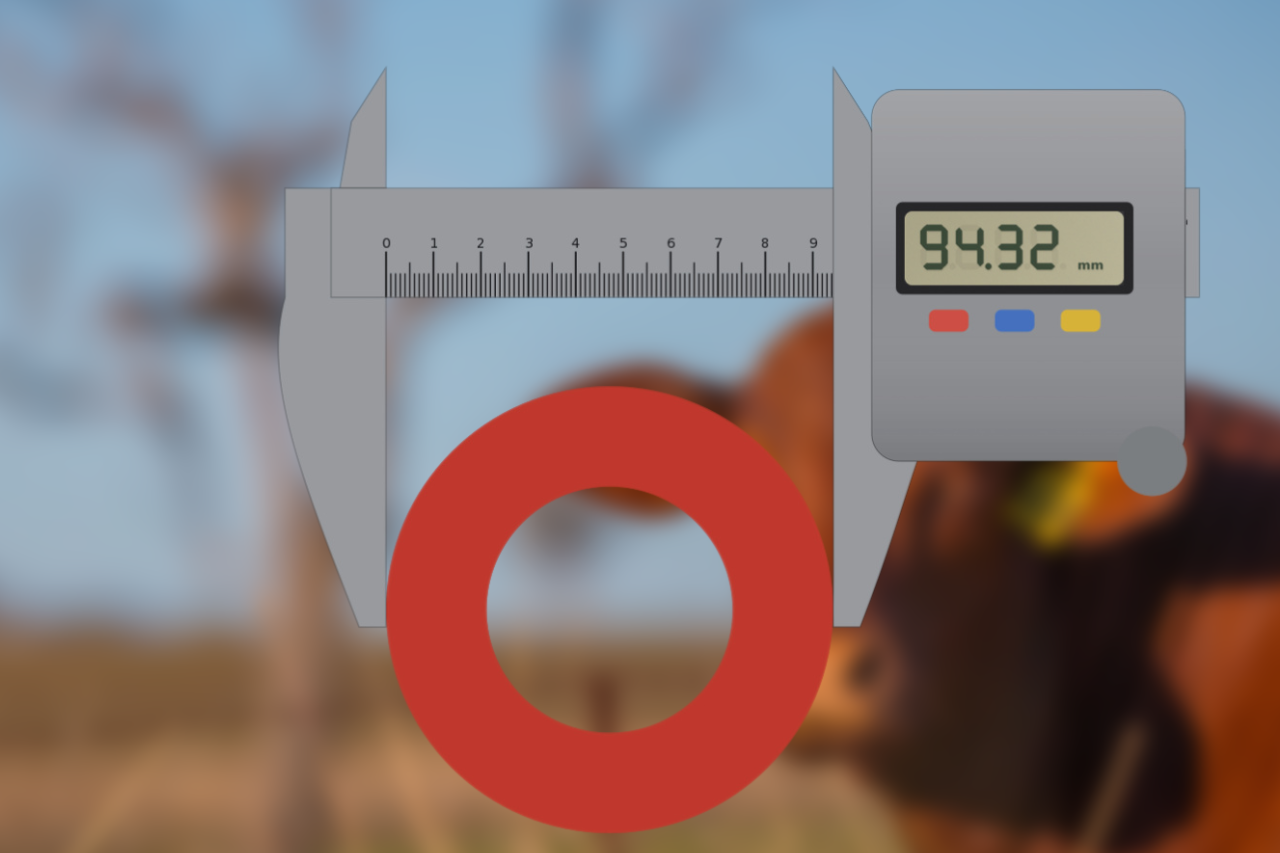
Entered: 94.32 mm
